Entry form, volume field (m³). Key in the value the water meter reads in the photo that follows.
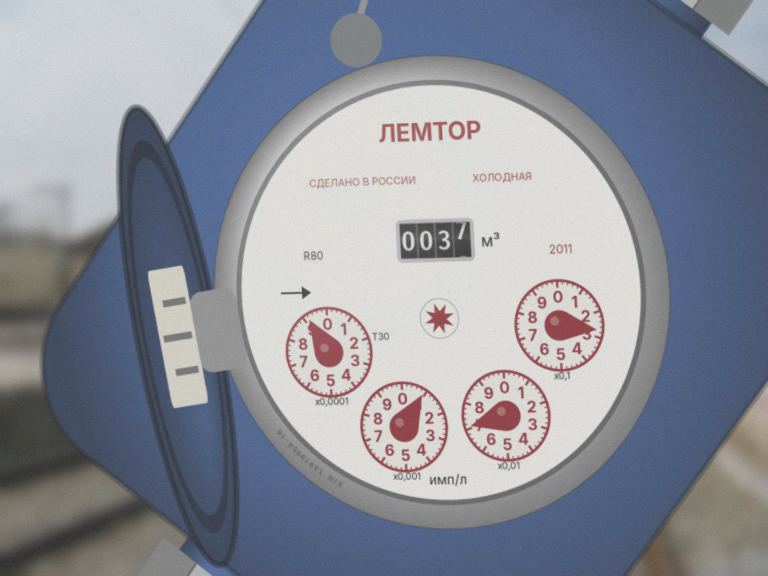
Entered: 37.2709 m³
